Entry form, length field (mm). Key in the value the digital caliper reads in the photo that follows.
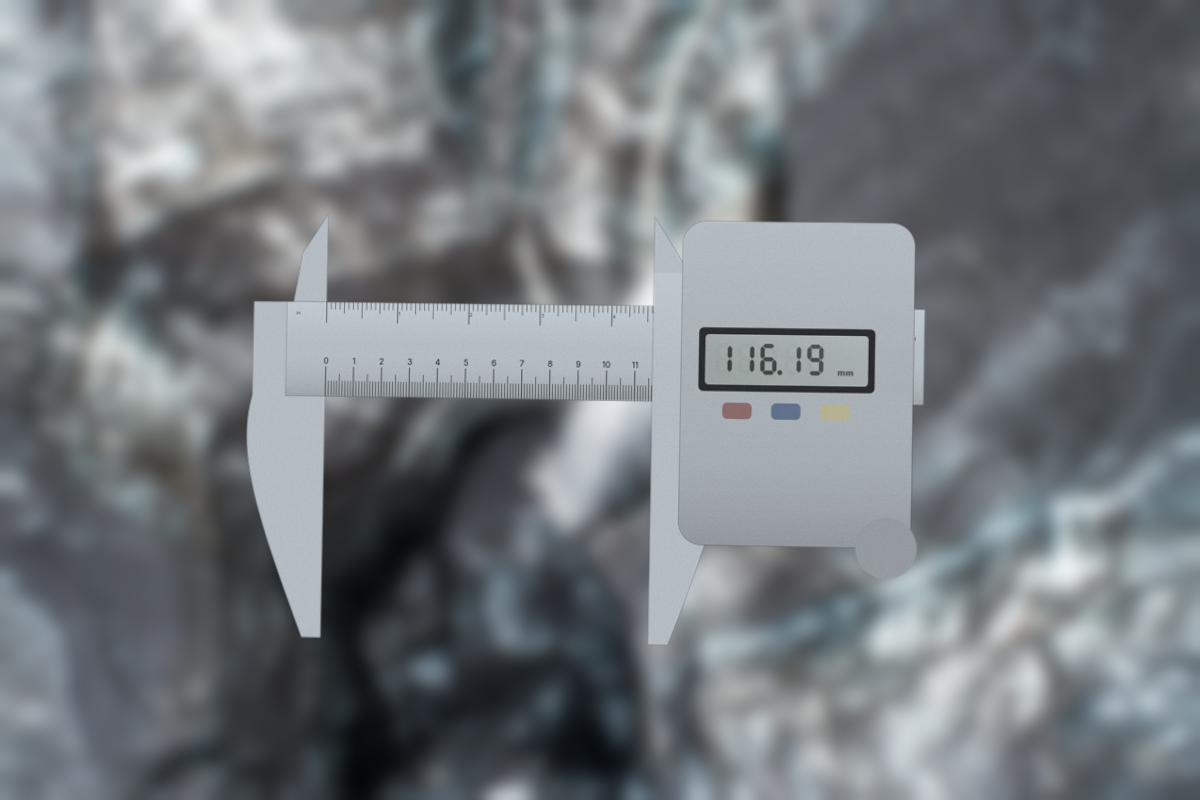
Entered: 116.19 mm
